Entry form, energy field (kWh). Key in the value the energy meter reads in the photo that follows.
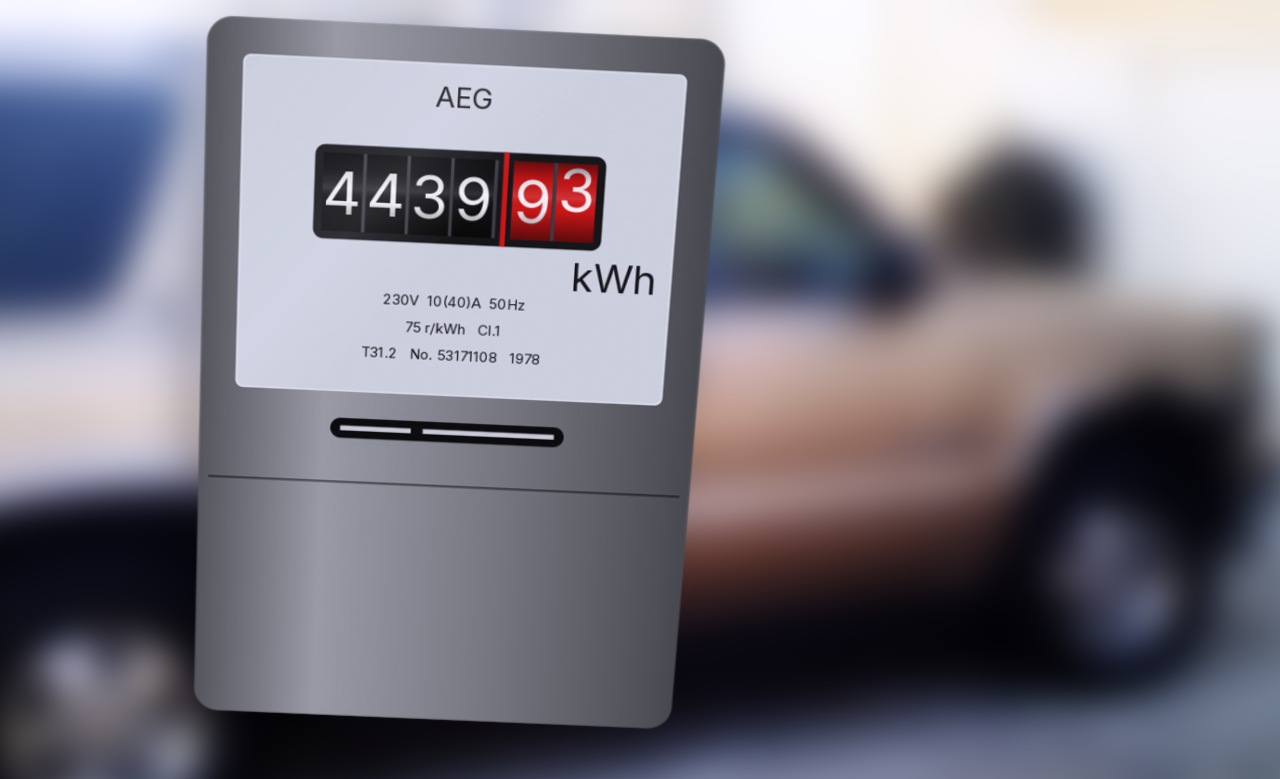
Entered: 4439.93 kWh
